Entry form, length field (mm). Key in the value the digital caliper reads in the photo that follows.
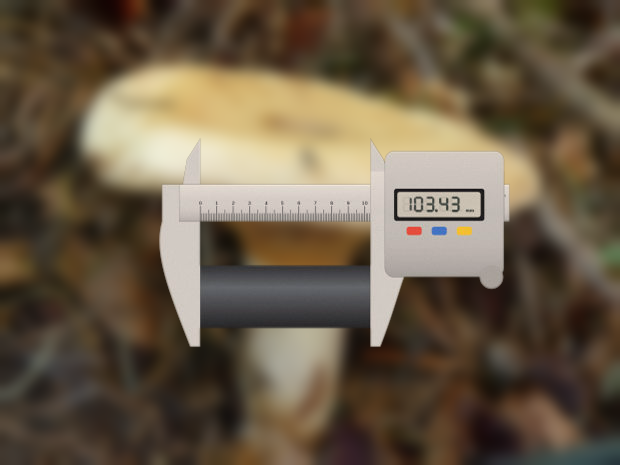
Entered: 103.43 mm
